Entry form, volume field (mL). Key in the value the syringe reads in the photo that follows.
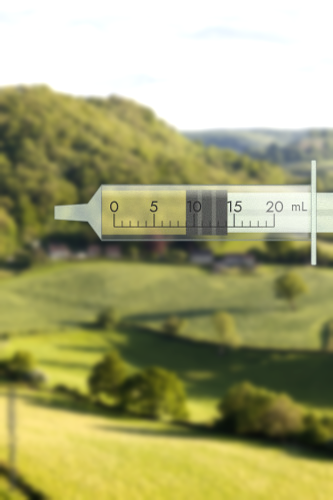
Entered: 9 mL
